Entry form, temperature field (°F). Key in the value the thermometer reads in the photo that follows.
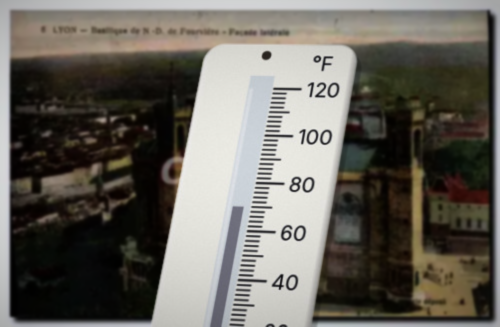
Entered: 70 °F
